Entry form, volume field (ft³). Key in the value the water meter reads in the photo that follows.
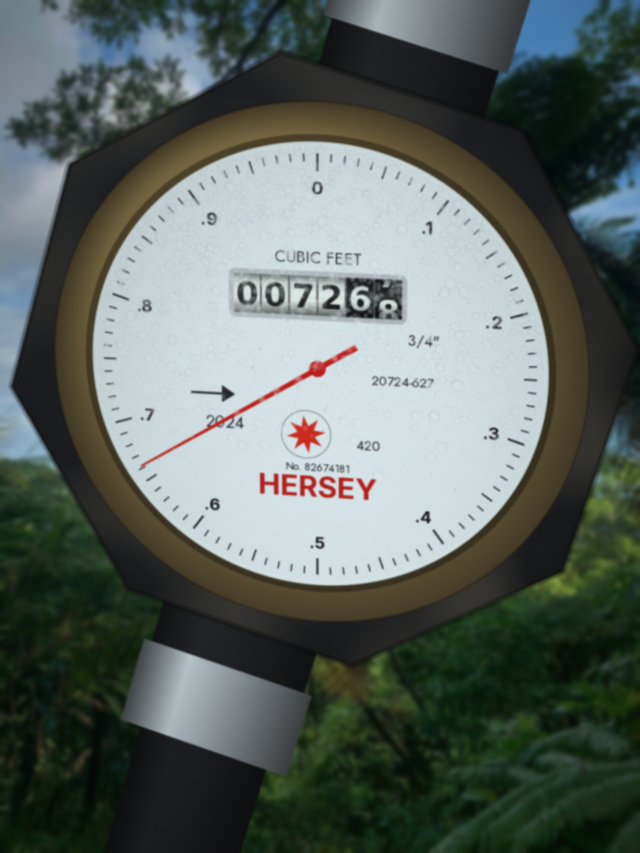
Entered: 7267.66 ft³
